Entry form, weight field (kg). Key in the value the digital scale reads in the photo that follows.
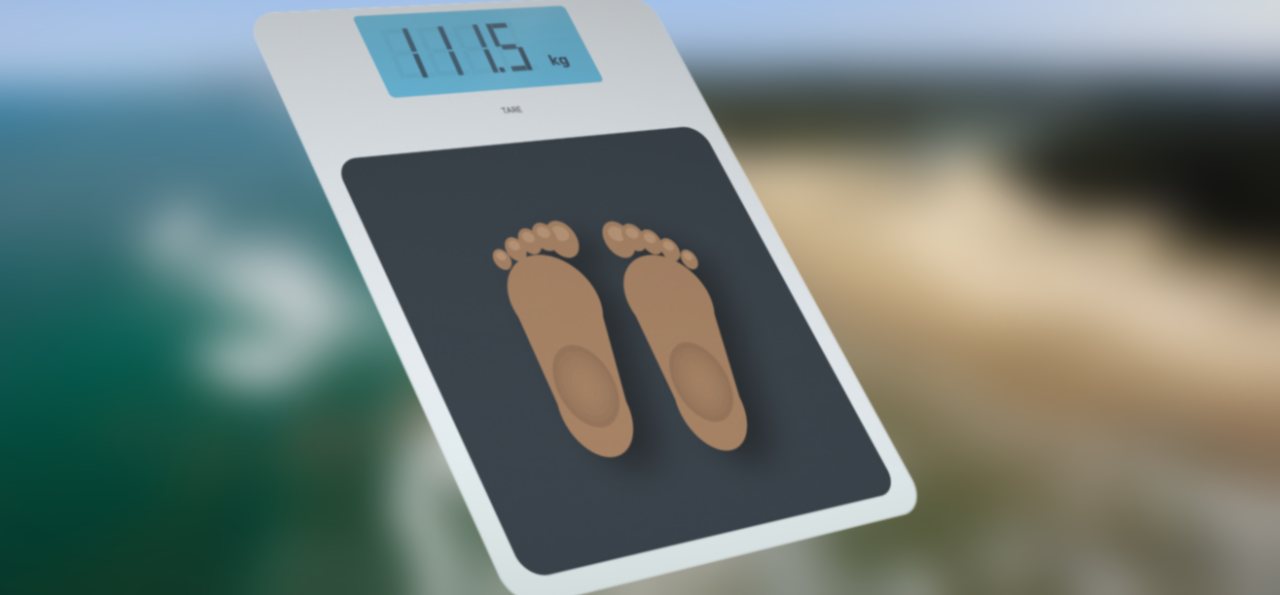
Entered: 111.5 kg
